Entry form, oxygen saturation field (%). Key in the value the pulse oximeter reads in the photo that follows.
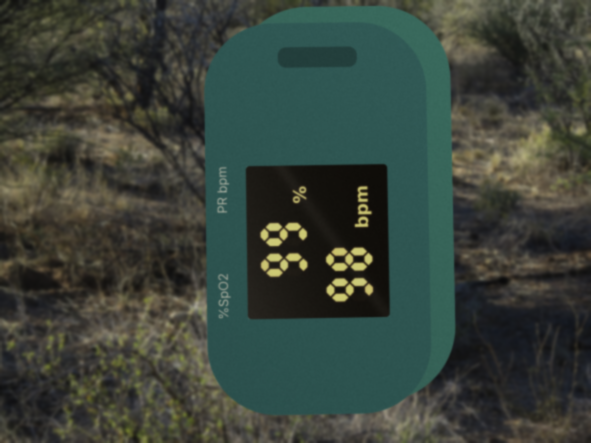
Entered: 99 %
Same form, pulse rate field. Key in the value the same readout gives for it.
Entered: 98 bpm
